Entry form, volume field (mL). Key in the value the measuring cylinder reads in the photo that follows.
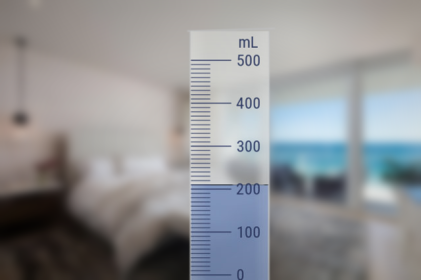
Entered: 210 mL
